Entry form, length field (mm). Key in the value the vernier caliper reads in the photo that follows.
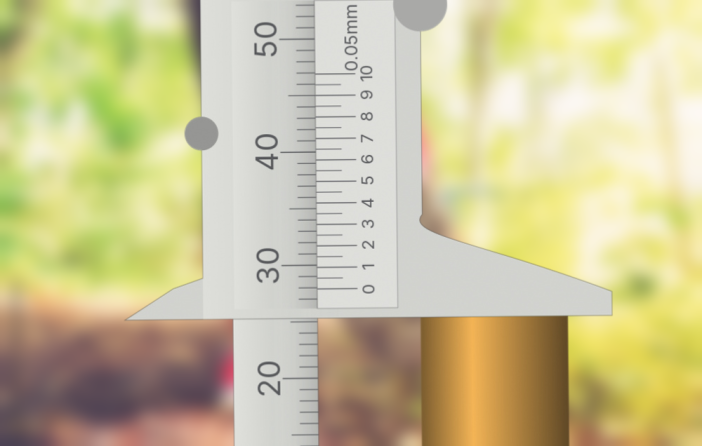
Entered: 27.9 mm
